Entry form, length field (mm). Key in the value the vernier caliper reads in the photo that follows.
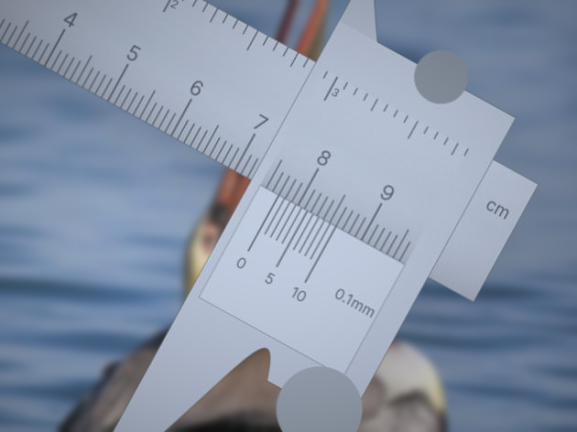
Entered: 77.0 mm
